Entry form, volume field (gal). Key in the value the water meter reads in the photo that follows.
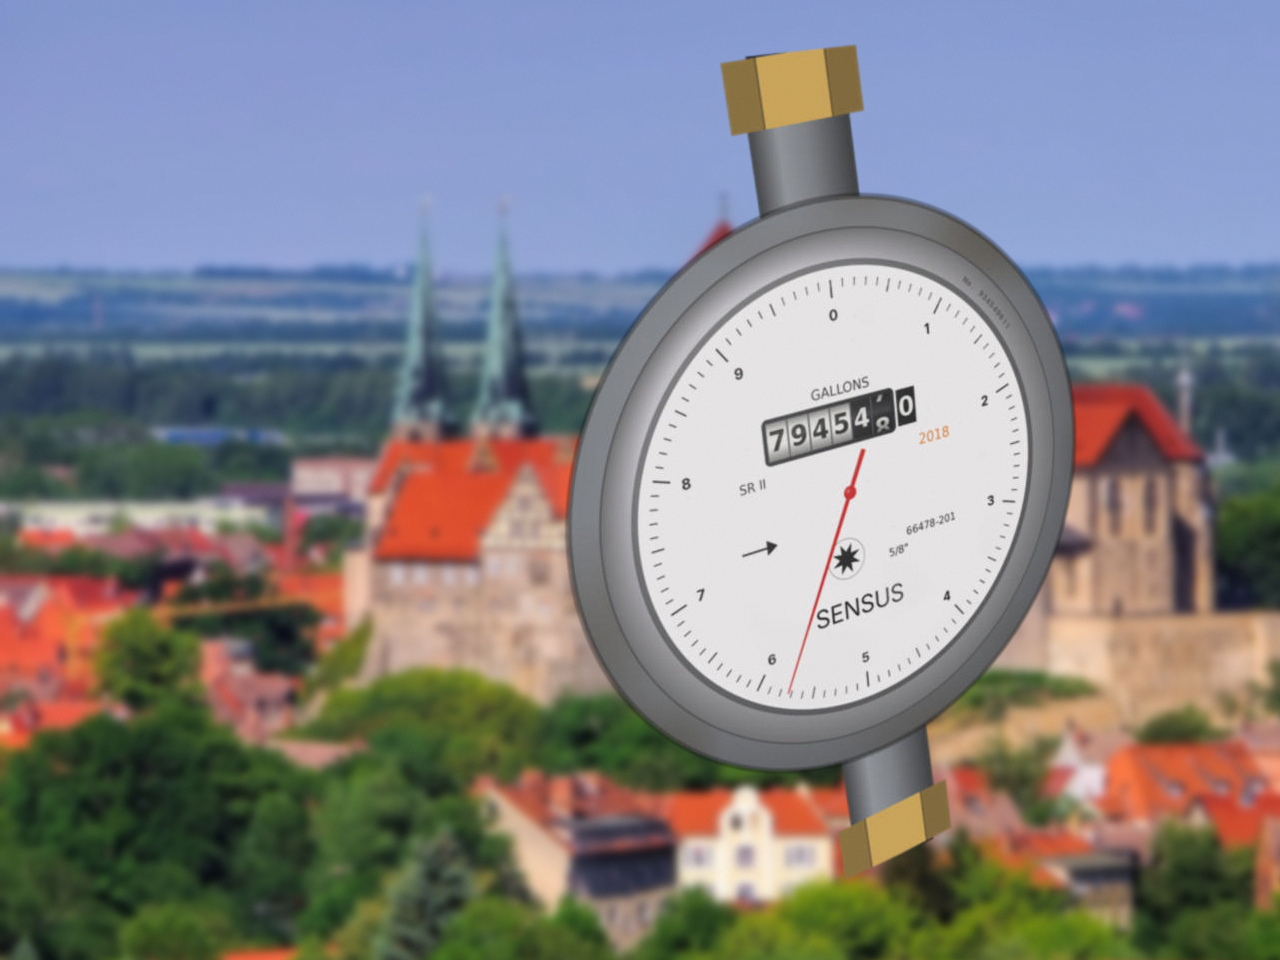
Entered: 7945475.7 gal
